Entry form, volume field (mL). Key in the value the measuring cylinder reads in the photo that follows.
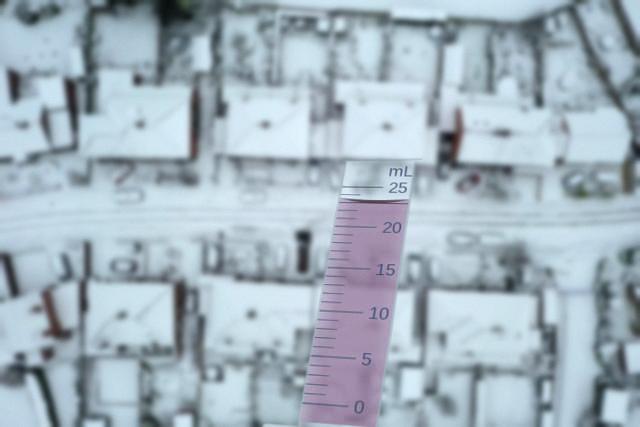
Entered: 23 mL
